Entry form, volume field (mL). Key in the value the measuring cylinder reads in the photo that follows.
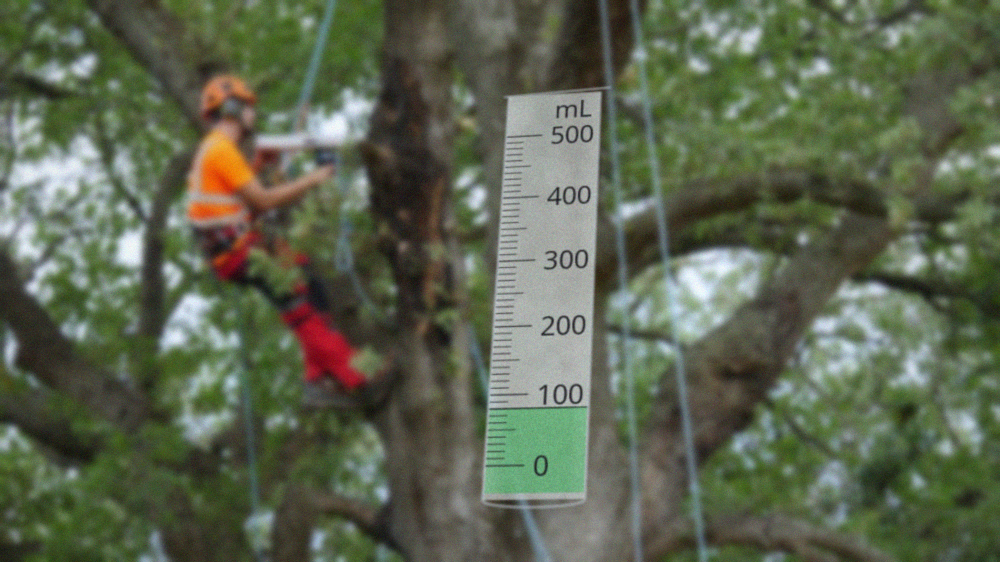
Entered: 80 mL
